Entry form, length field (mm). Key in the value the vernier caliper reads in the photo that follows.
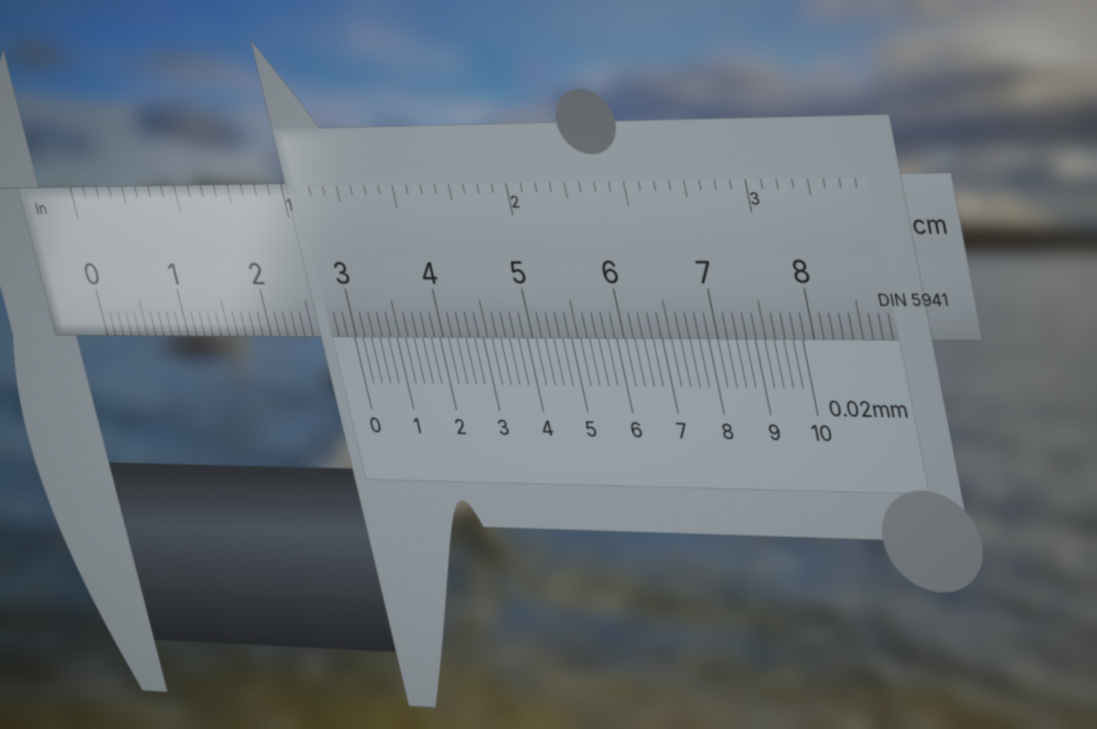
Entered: 29.8 mm
